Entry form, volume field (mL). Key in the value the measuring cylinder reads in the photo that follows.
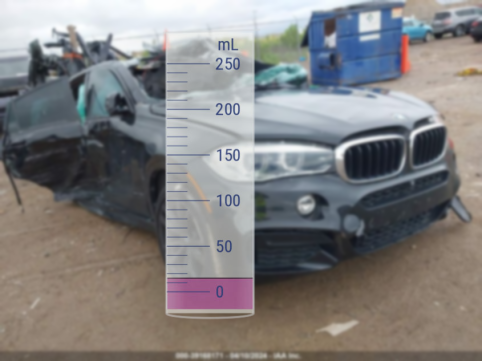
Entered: 15 mL
